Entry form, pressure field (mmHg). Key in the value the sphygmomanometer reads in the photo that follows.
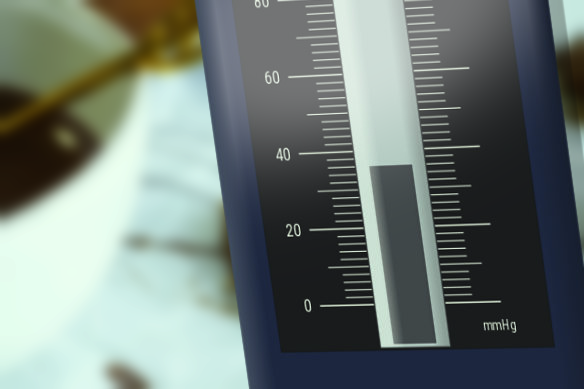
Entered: 36 mmHg
